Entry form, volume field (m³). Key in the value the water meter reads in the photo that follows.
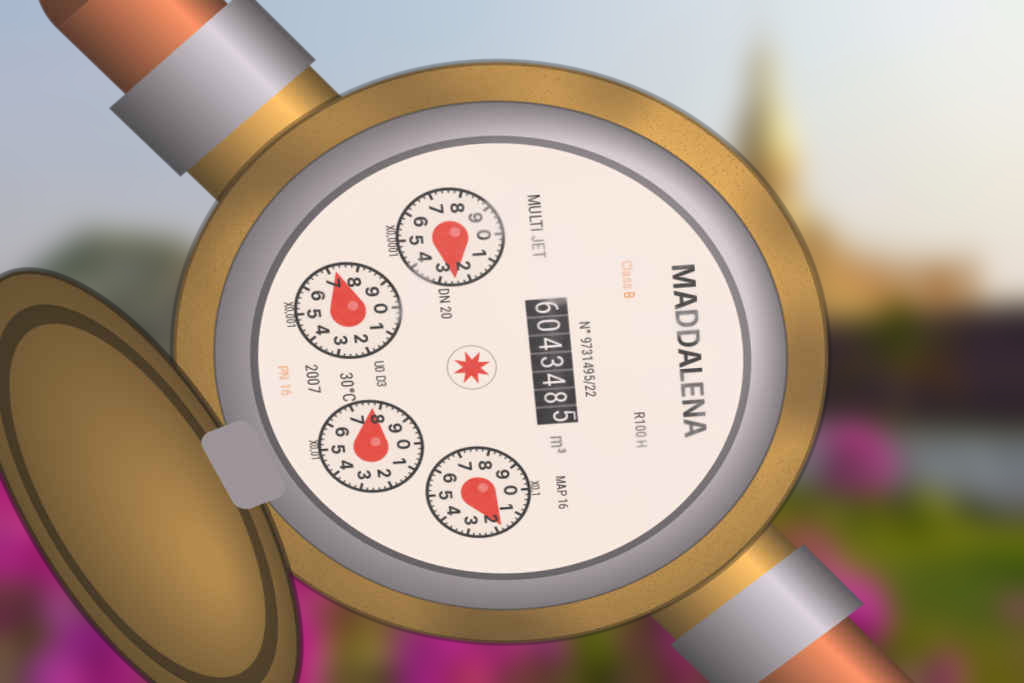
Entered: 6043485.1772 m³
